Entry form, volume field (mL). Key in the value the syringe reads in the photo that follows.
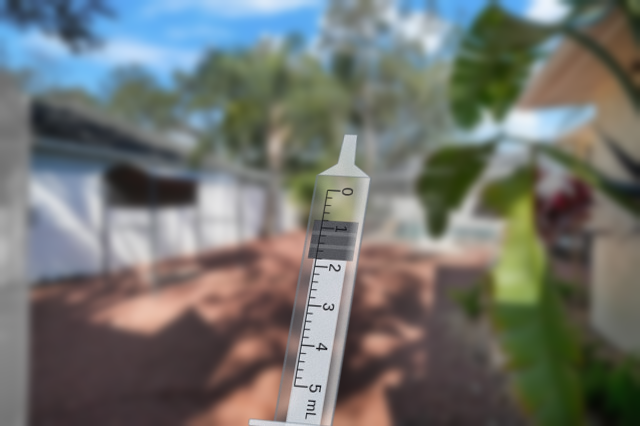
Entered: 0.8 mL
